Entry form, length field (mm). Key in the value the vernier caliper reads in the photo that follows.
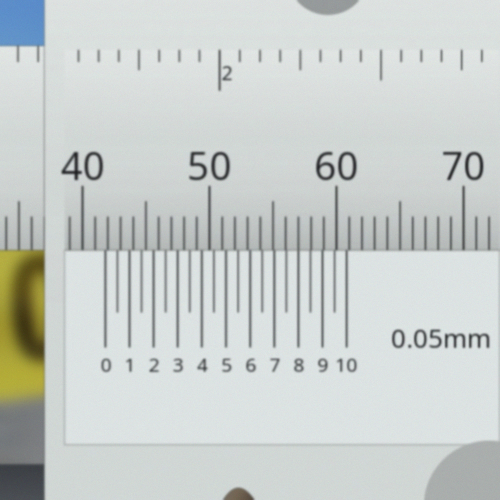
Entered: 41.8 mm
